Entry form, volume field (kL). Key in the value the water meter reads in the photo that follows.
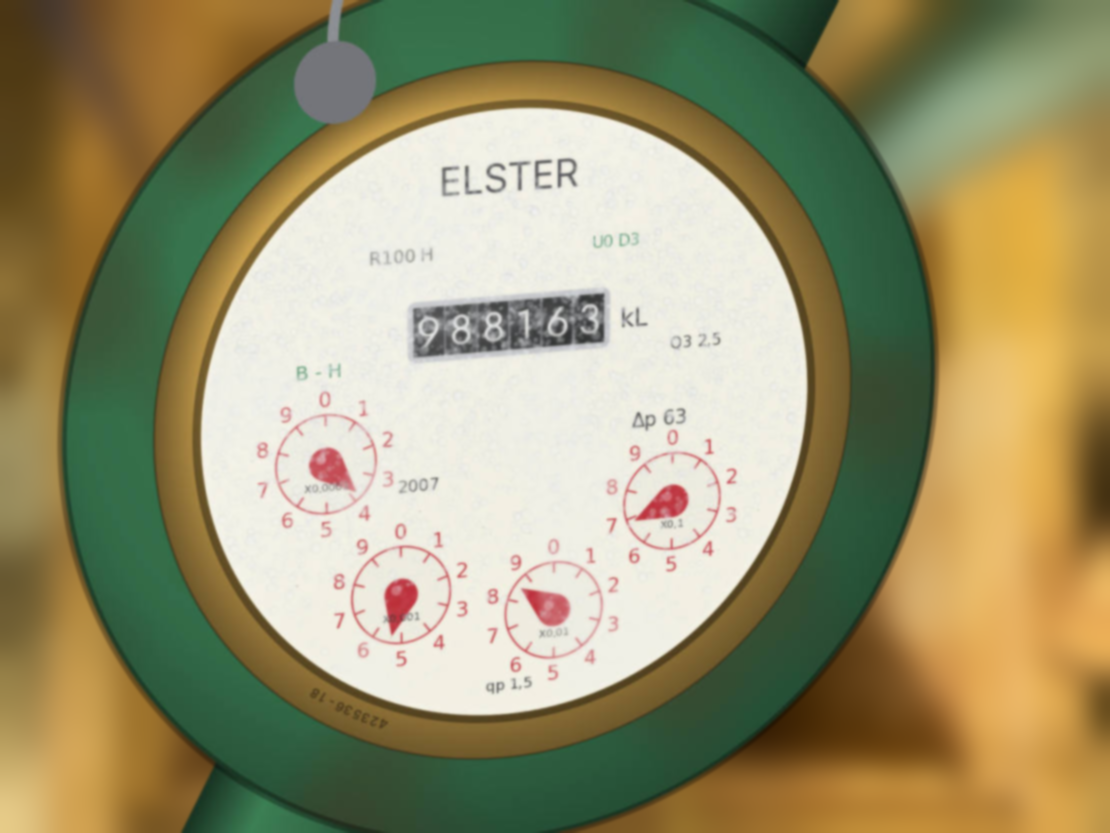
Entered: 988163.6853 kL
